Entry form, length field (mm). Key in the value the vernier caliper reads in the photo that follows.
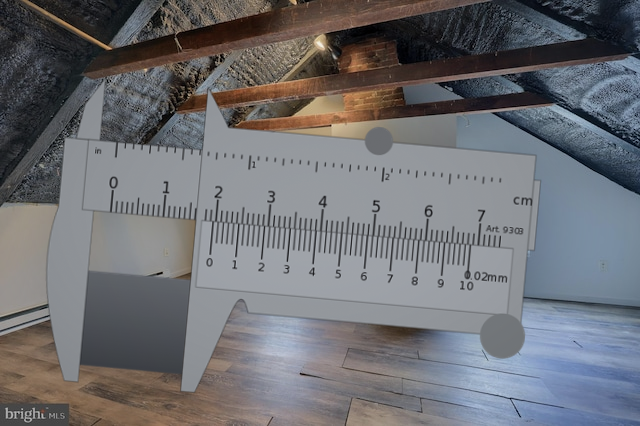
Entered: 19.5 mm
